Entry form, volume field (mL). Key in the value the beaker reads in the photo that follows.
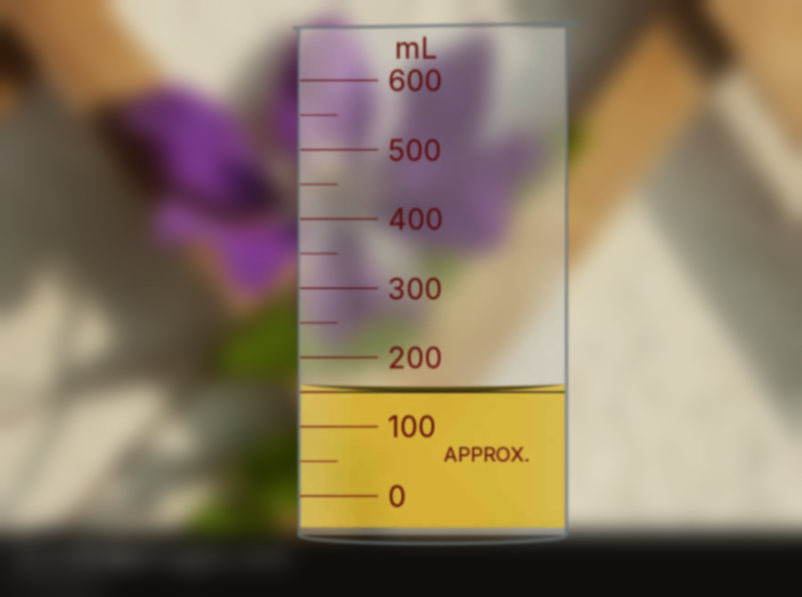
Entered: 150 mL
